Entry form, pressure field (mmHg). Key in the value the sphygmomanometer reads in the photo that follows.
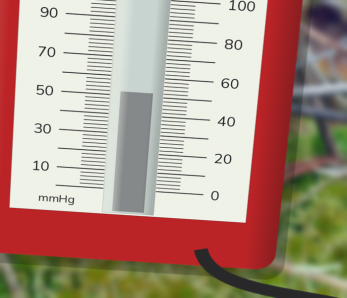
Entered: 52 mmHg
